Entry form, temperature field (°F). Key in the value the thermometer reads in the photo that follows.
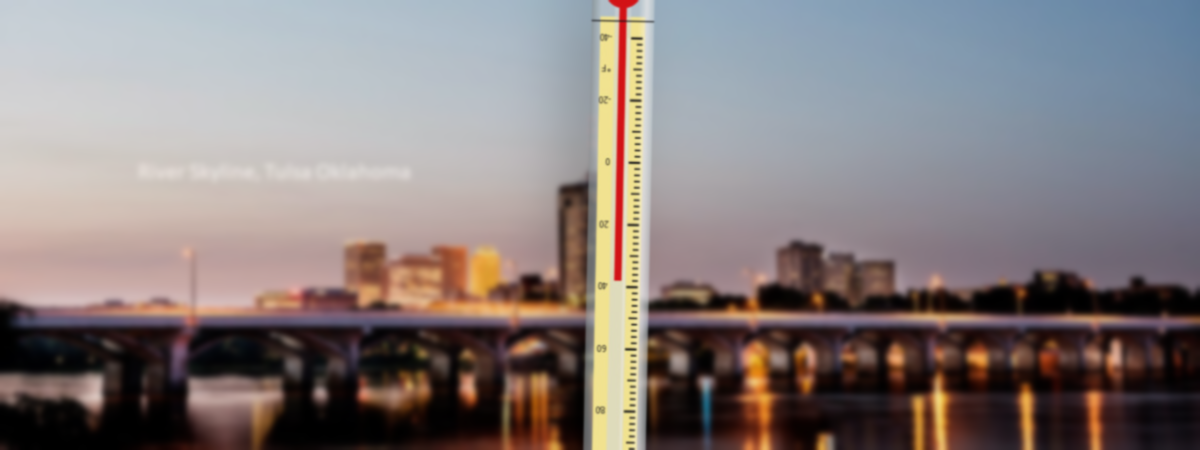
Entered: 38 °F
